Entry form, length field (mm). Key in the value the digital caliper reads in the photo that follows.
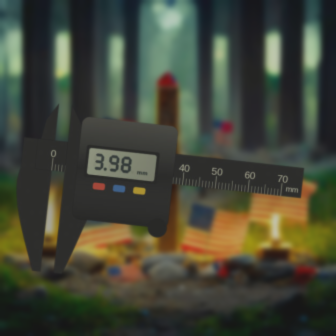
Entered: 3.98 mm
